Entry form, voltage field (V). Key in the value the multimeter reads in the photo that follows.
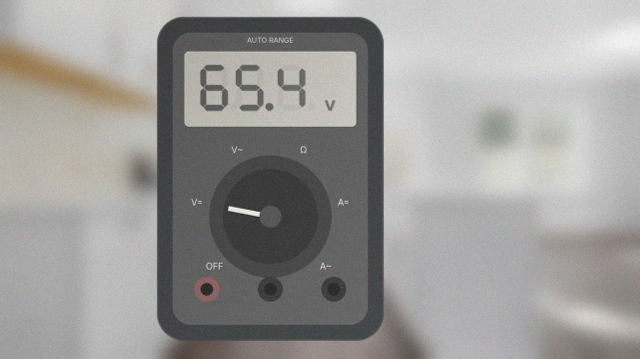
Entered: 65.4 V
